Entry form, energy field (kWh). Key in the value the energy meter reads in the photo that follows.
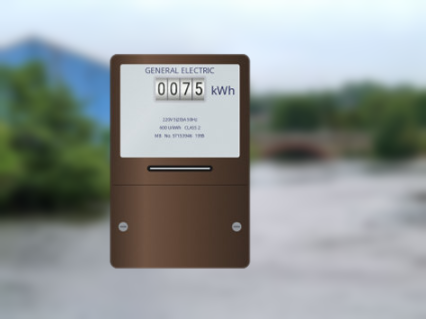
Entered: 75 kWh
